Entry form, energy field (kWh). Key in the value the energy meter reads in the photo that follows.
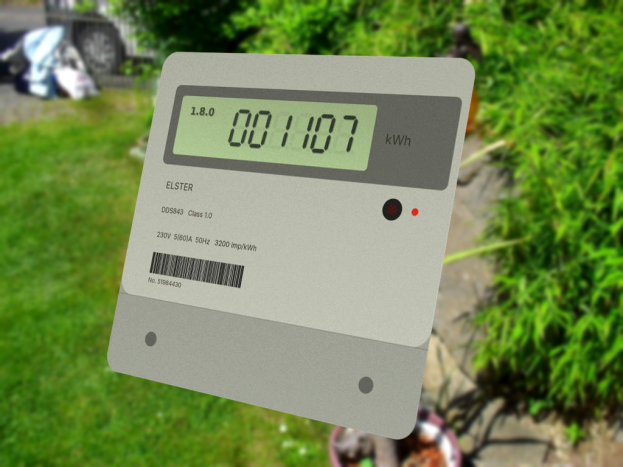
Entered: 1107 kWh
